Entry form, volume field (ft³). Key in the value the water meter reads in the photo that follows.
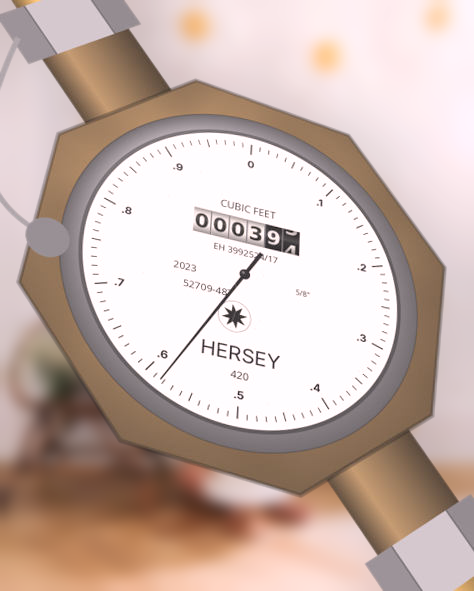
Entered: 393.58 ft³
